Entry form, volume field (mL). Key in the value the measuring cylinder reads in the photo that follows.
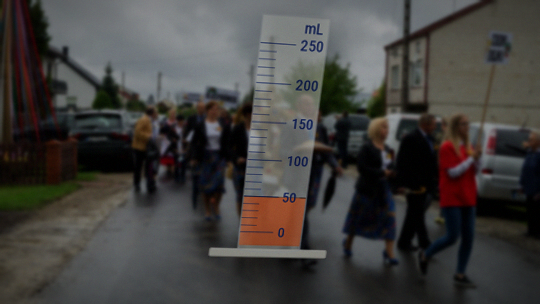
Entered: 50 mL
